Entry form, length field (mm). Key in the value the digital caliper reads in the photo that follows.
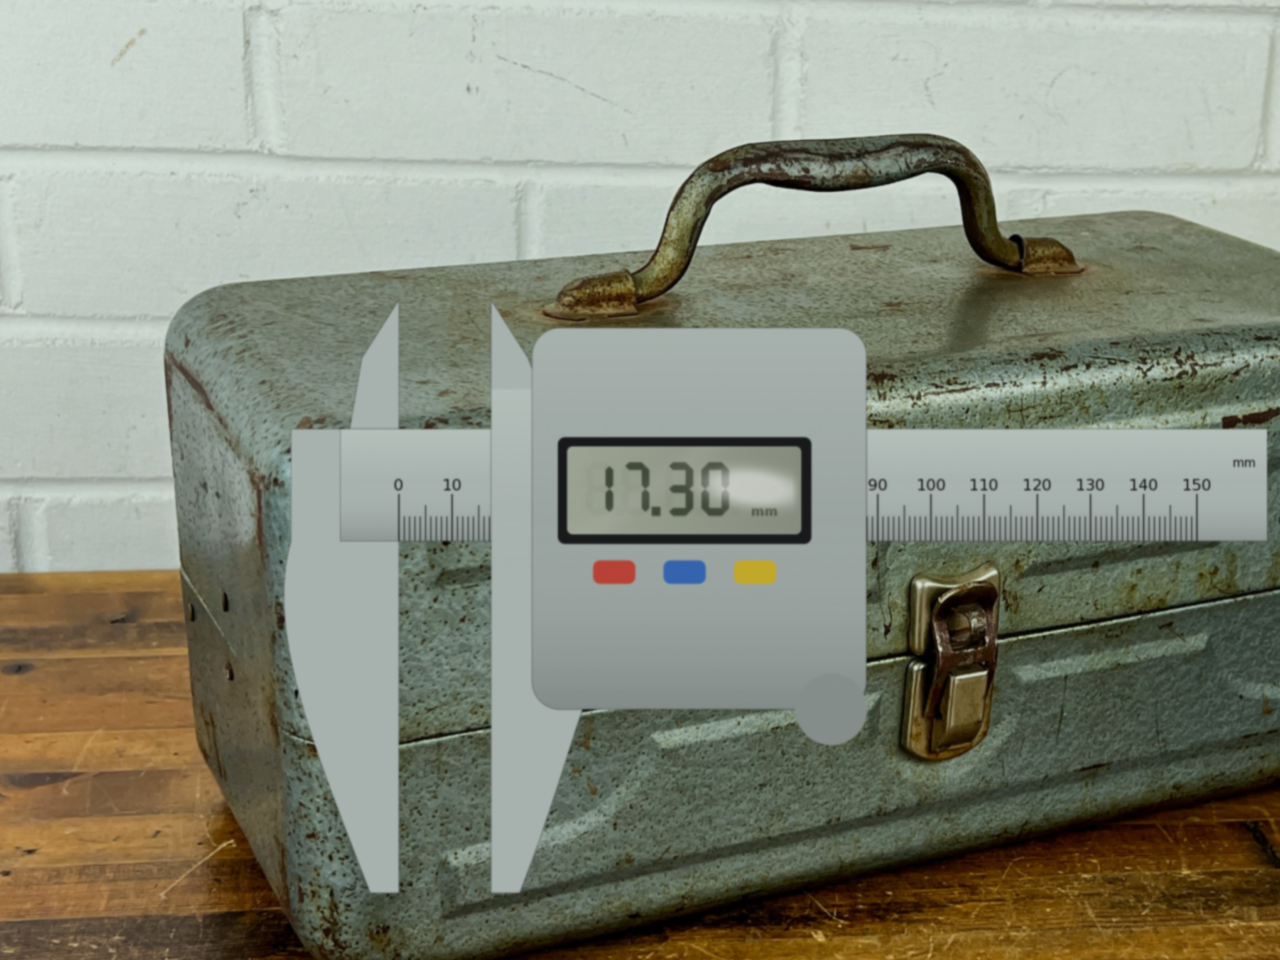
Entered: 17.30 mm
